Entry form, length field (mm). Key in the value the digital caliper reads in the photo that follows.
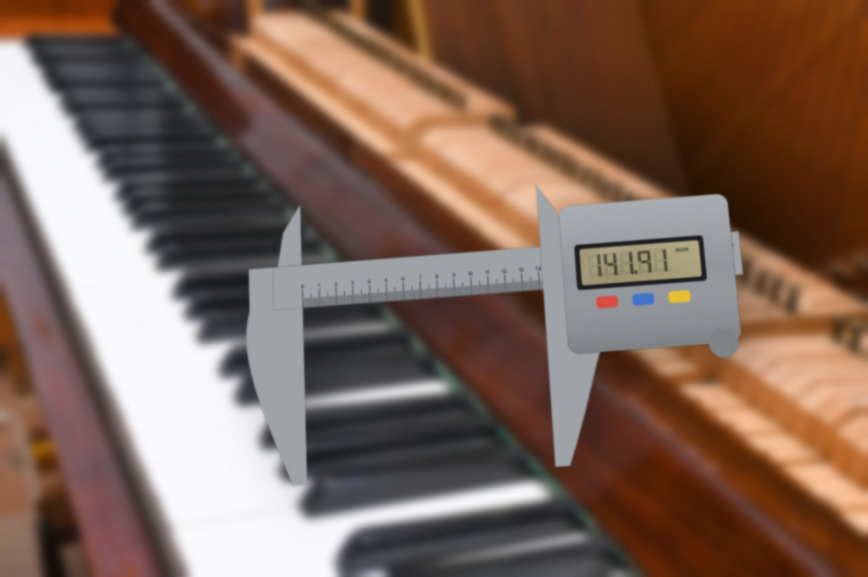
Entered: 141.91 mm
